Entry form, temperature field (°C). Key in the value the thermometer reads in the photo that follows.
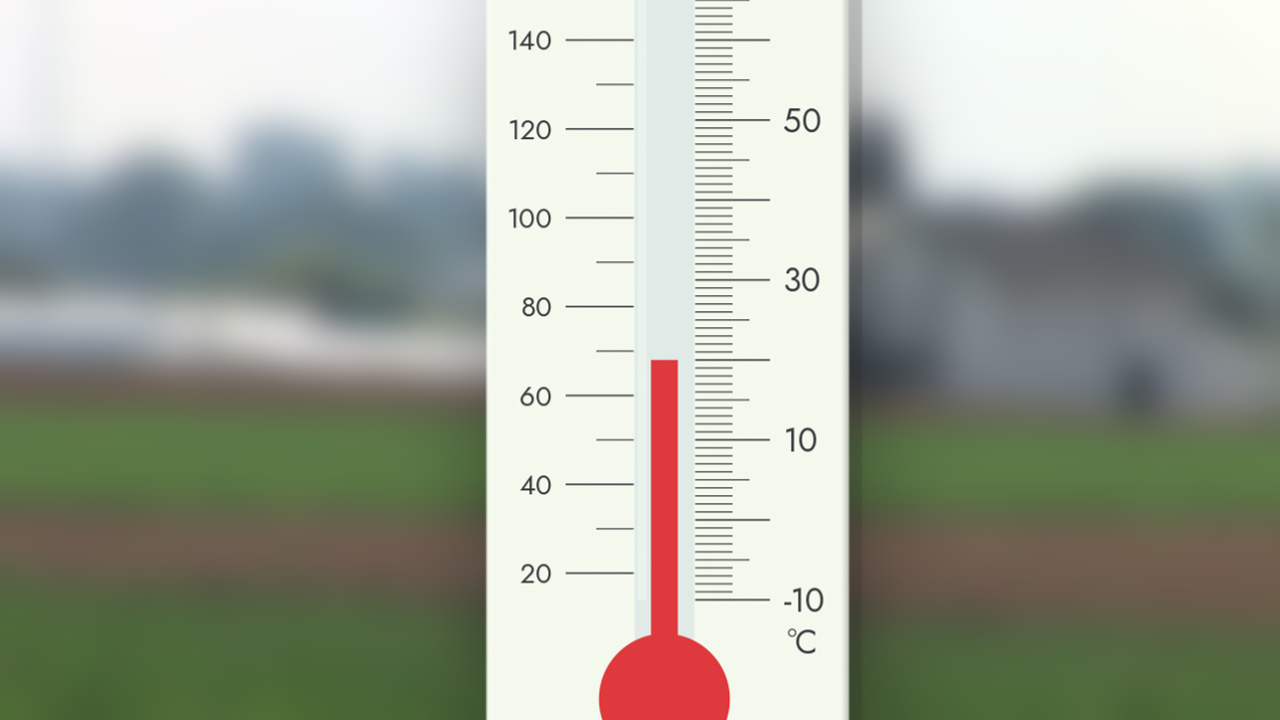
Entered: 20 °C
